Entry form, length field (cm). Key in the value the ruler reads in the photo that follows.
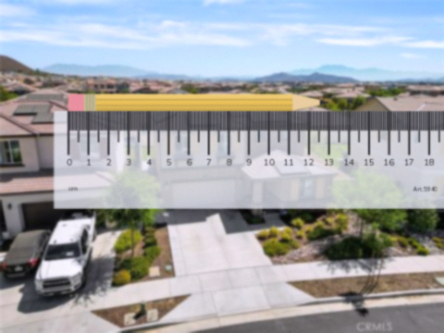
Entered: 13 cm
